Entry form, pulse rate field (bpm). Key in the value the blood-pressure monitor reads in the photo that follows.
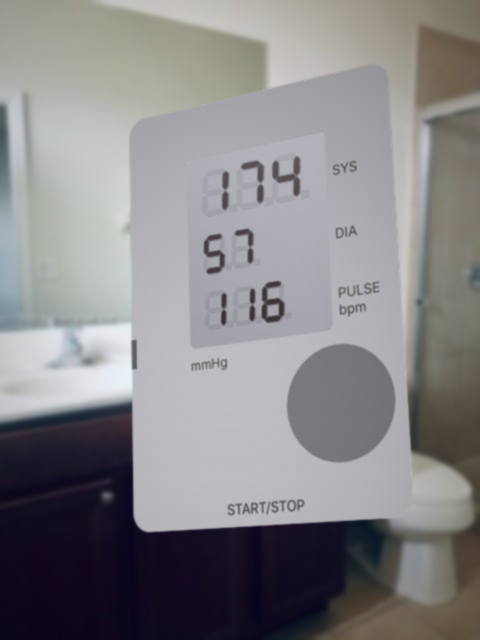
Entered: 116 bpm
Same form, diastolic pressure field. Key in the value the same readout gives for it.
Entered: 57 mmHg
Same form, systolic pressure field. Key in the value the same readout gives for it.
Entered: 174 mmHg
